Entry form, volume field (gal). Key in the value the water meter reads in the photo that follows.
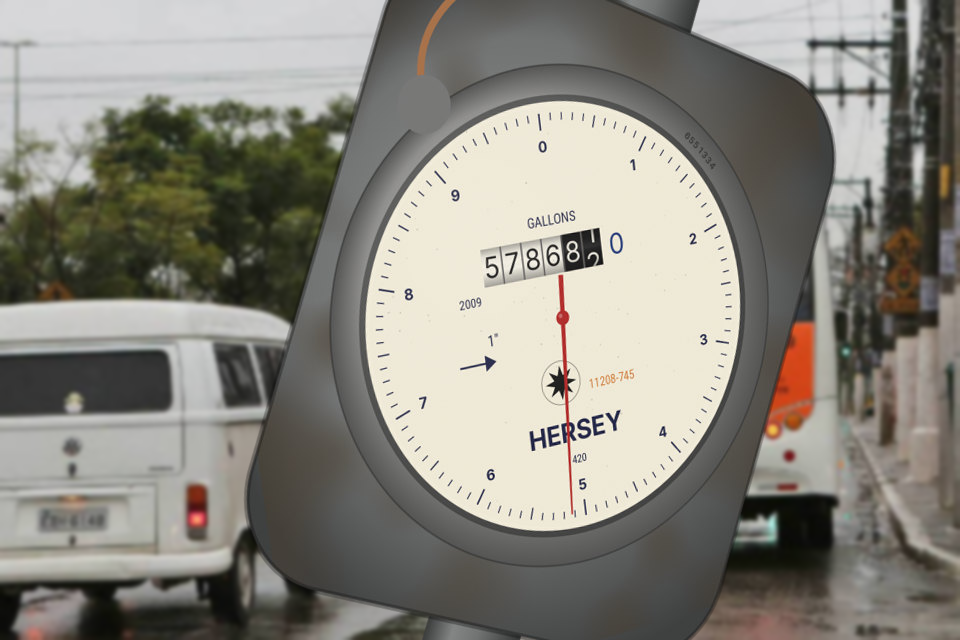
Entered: 5786815.1 gal
